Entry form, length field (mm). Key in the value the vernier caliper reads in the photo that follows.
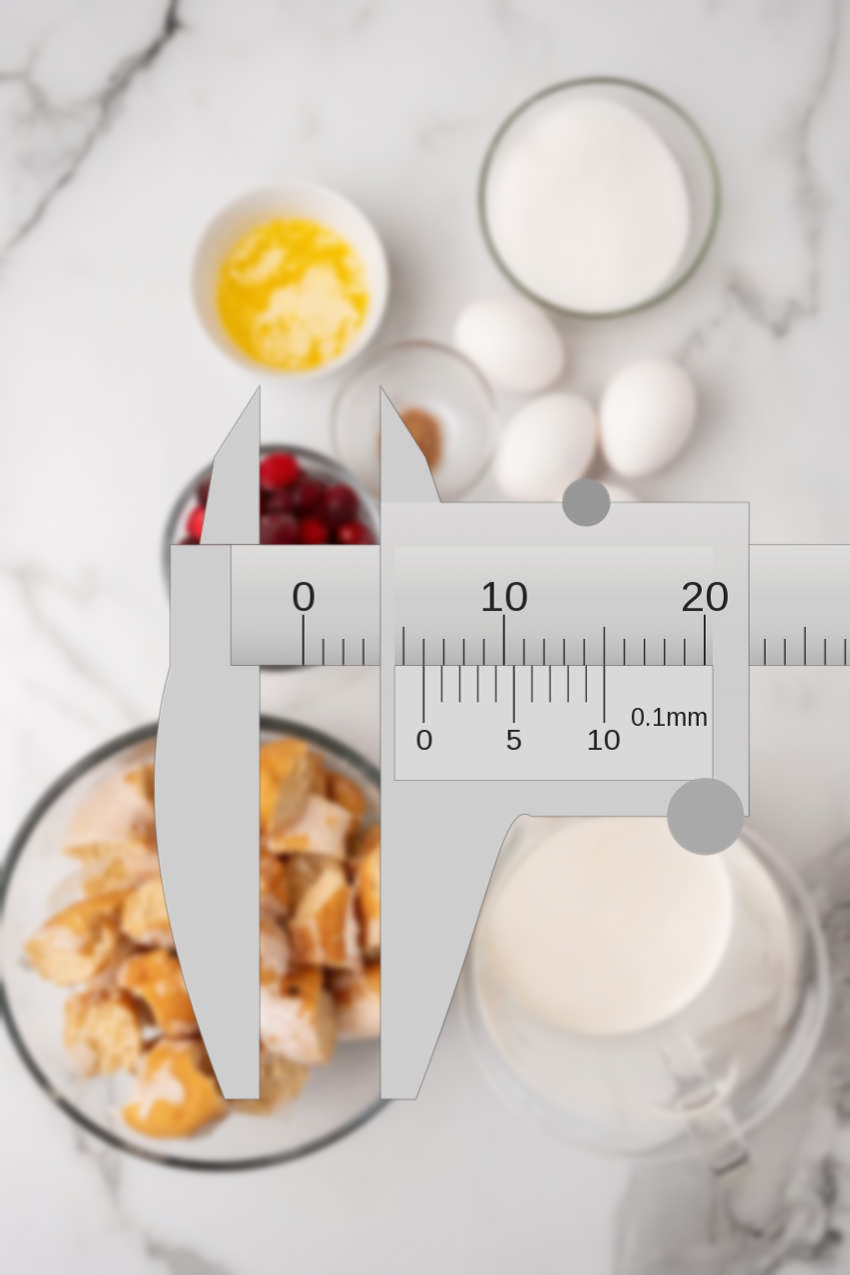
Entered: 6.0 mm
